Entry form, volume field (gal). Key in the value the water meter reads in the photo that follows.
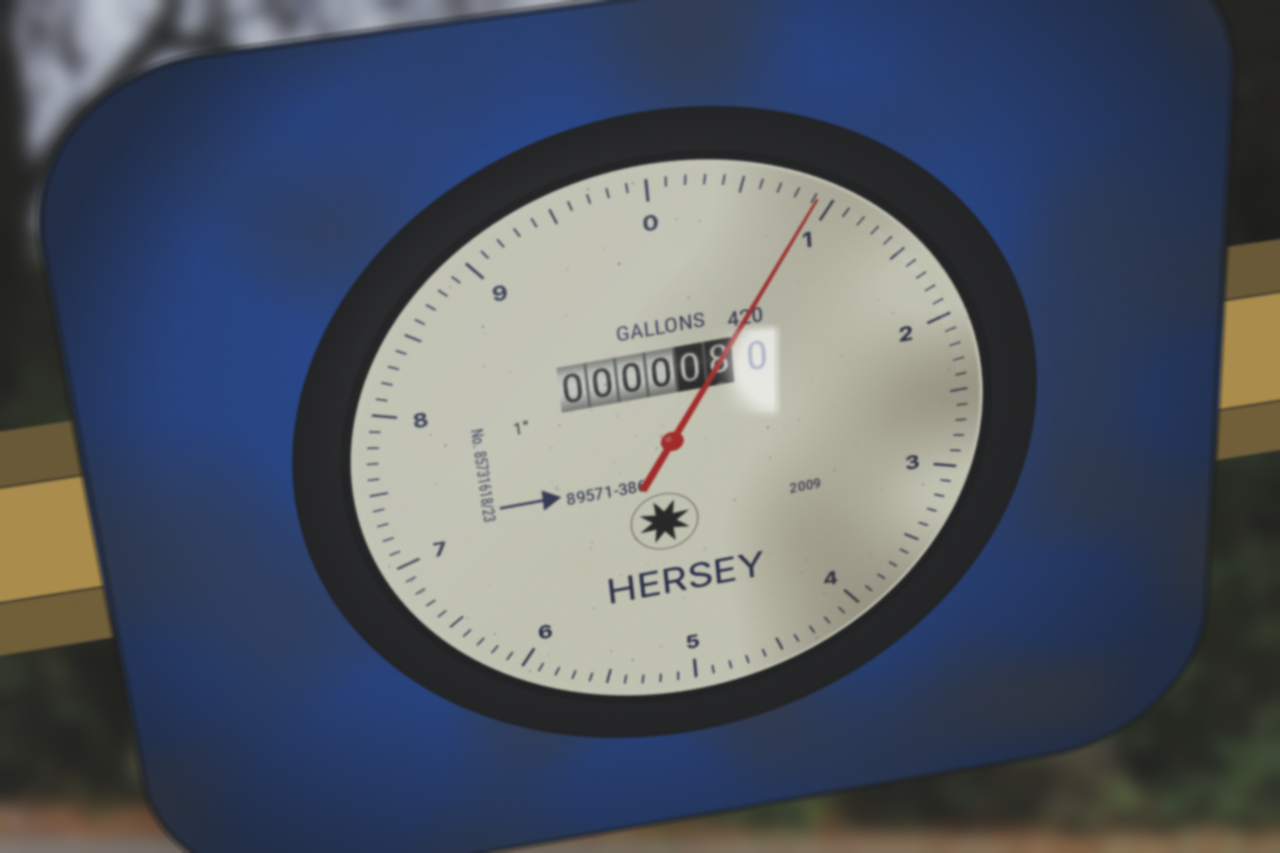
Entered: 80.9 gal
